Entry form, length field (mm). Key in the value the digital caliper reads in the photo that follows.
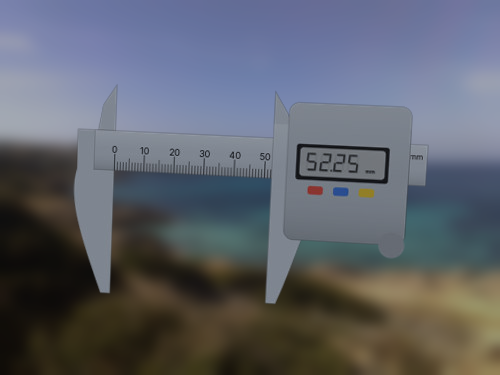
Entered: 52.25 mm
